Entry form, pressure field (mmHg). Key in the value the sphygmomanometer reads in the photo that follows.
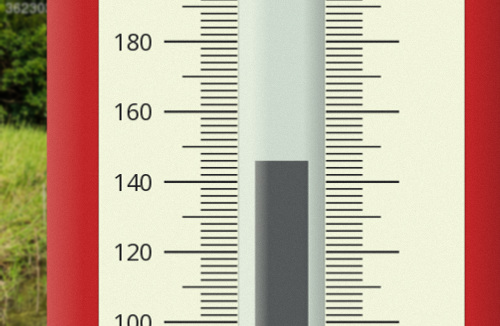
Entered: 146 mmHg
